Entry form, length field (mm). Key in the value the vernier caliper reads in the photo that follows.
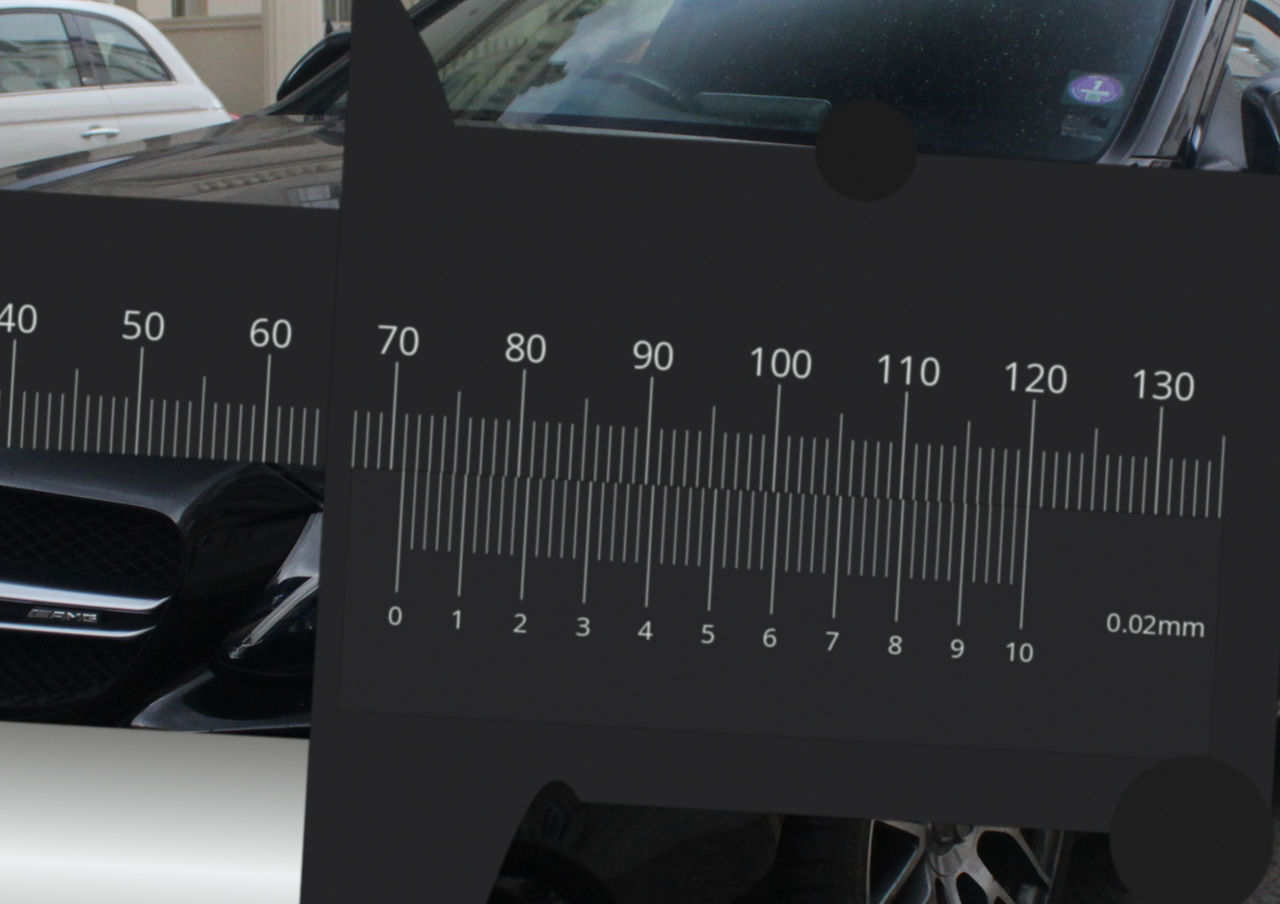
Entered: 71.0 mm
